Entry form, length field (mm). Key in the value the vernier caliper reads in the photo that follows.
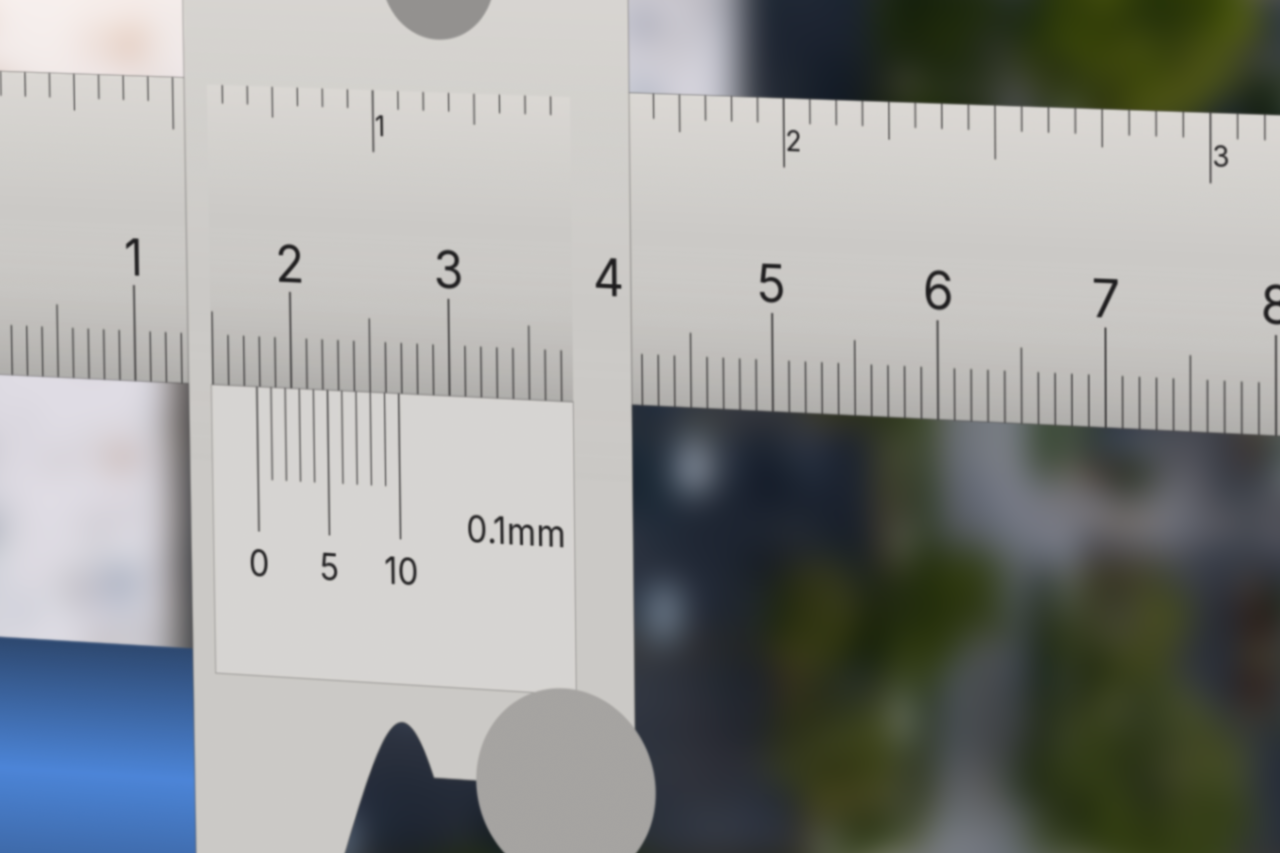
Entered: 17.8 mm
